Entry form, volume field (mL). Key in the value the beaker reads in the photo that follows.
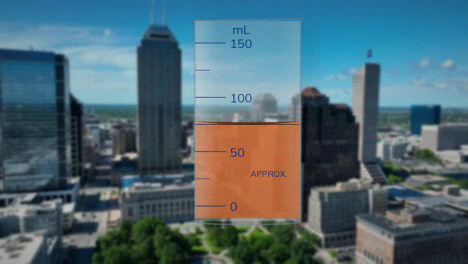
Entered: 75 mL
